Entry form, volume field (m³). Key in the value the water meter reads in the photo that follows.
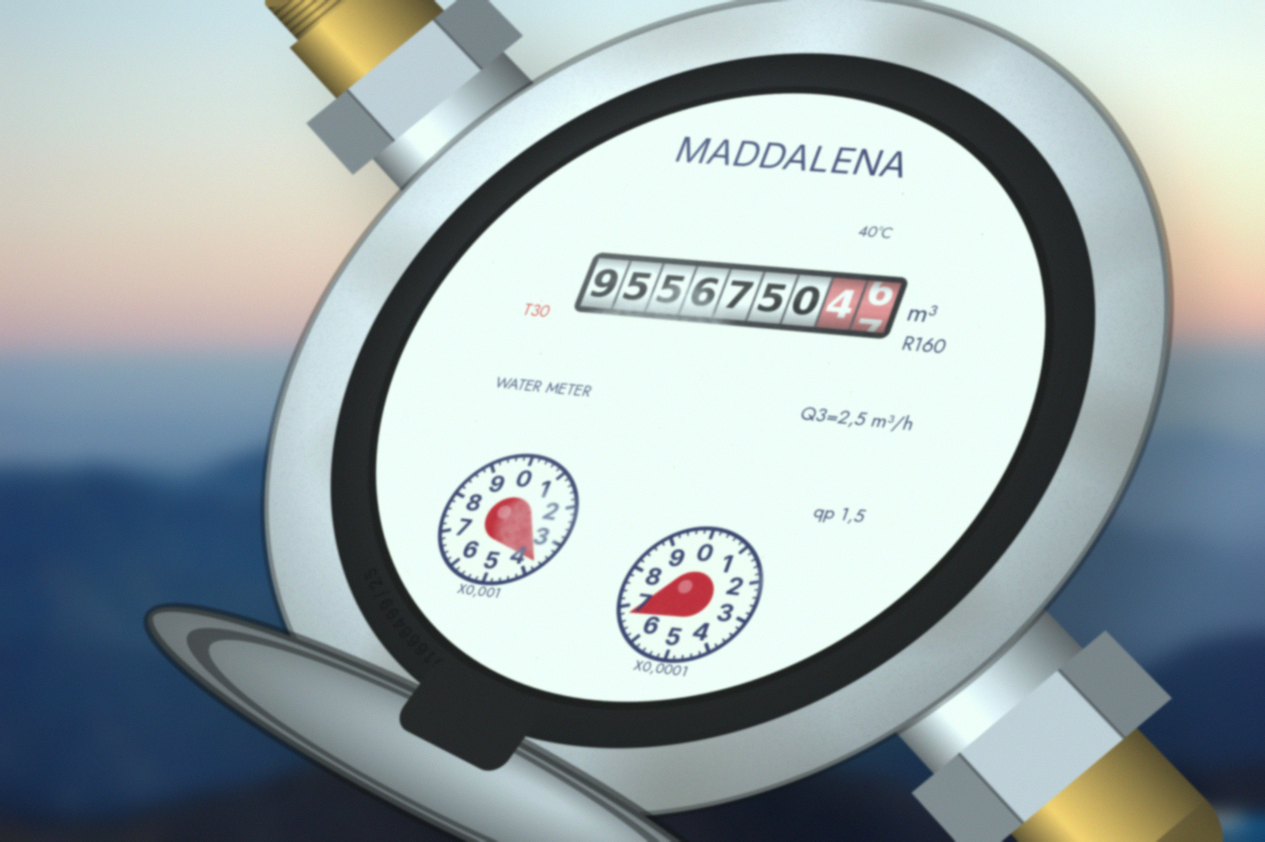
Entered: 9556750.4636 m³
